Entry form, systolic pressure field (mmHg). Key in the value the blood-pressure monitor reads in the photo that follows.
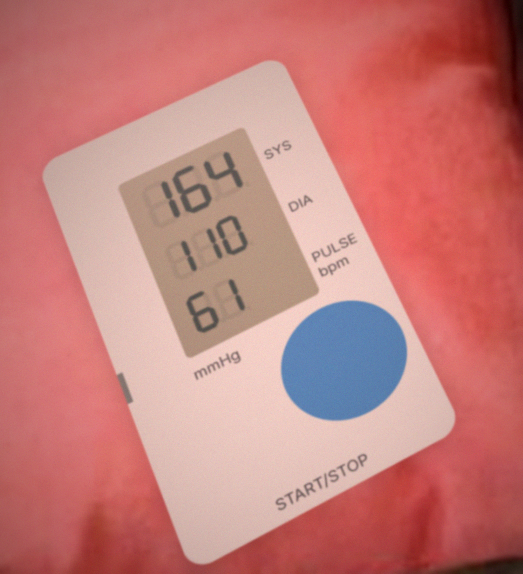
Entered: 164 mmHg
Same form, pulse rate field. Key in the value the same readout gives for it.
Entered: 61 bpm
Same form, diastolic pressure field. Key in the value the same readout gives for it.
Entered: 110 mmHg
